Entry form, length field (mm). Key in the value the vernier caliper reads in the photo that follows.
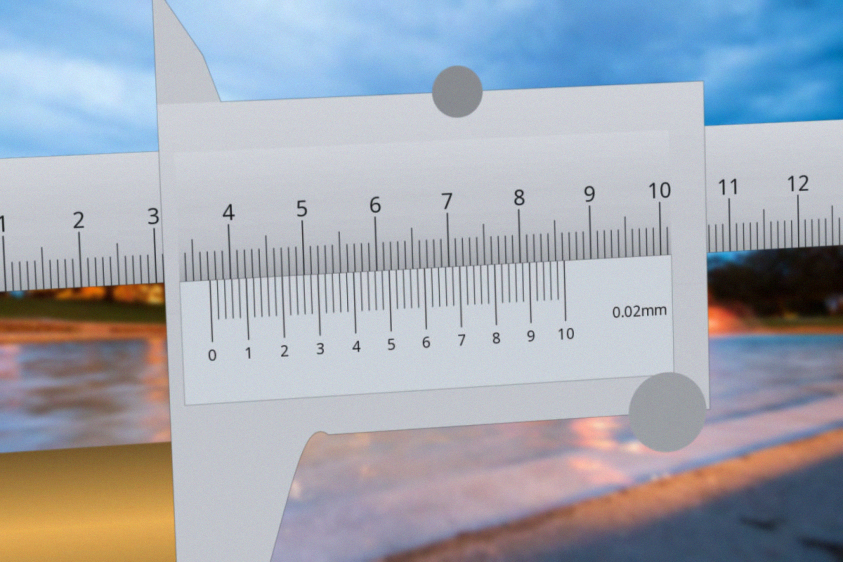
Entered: 37.2 mm
